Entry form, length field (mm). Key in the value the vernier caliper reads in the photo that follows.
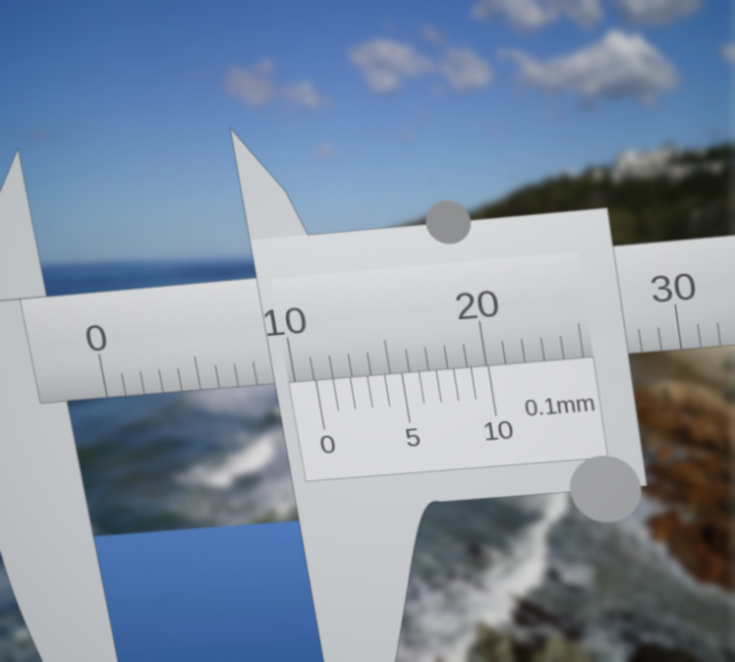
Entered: 11.1 mm
